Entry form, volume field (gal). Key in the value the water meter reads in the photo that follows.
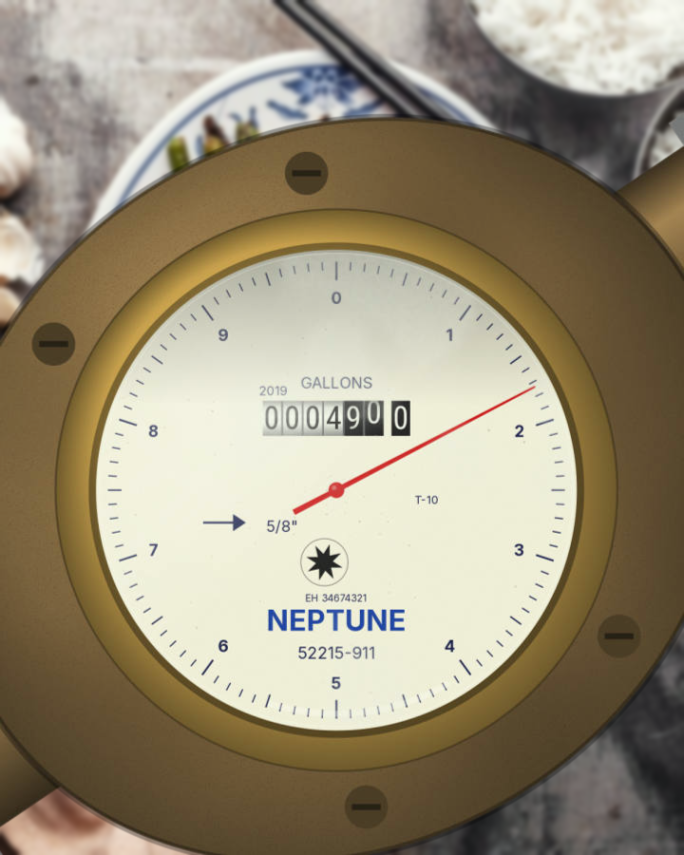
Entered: 4901.7 gal
